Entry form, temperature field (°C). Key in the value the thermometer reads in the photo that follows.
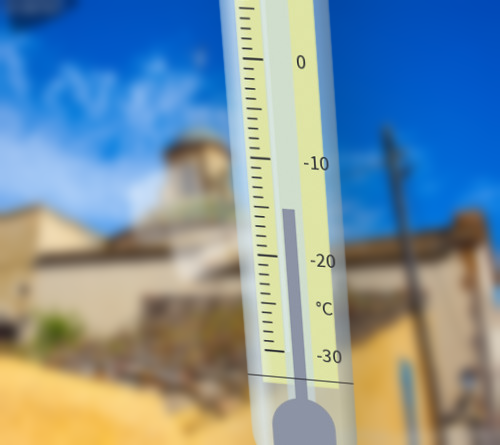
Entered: -15 °C
